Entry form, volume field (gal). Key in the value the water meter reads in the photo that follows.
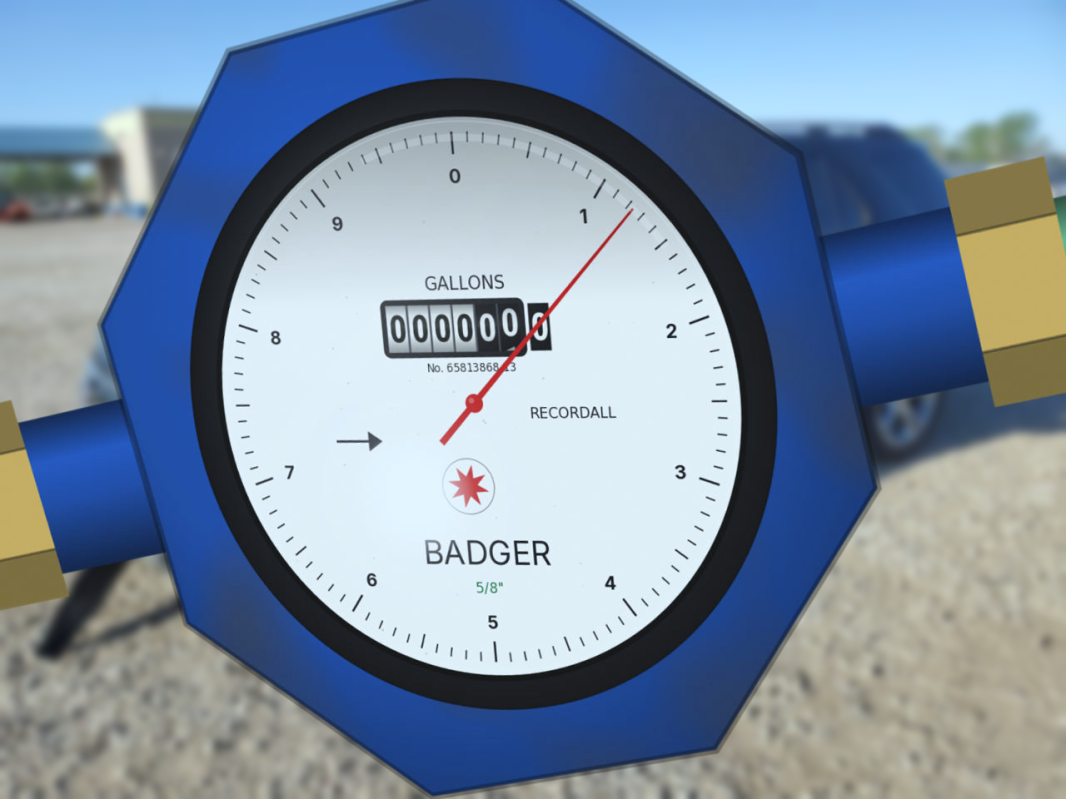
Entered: 1.2 gal
